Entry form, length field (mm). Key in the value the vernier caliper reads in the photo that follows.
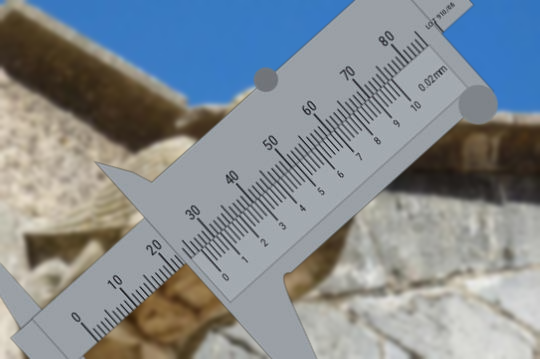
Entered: 26.5 mm
